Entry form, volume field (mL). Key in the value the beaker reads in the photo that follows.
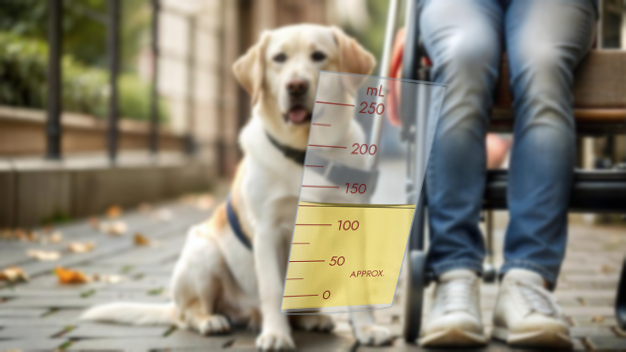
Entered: 125 mL
